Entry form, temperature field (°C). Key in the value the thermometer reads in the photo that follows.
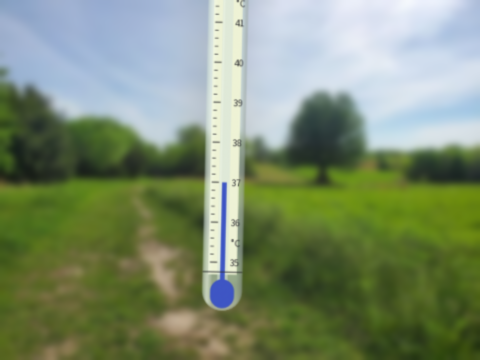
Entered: 37 °C
